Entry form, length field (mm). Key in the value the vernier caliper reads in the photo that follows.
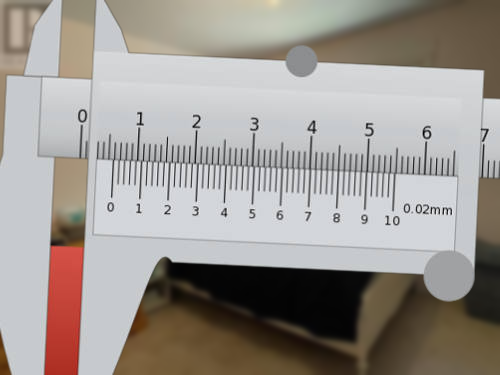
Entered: 5.8 mm
